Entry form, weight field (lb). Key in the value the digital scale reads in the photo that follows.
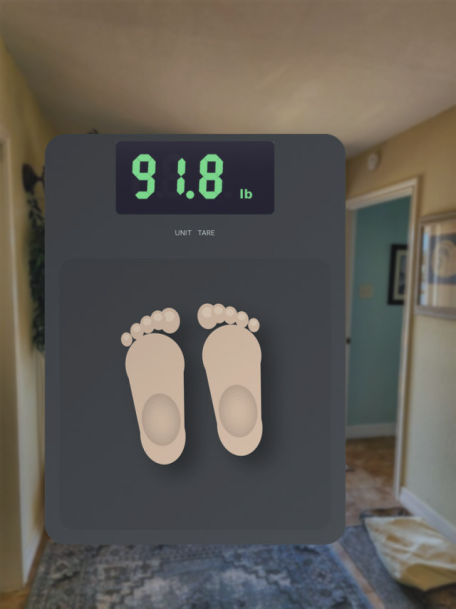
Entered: 91.8 lb
